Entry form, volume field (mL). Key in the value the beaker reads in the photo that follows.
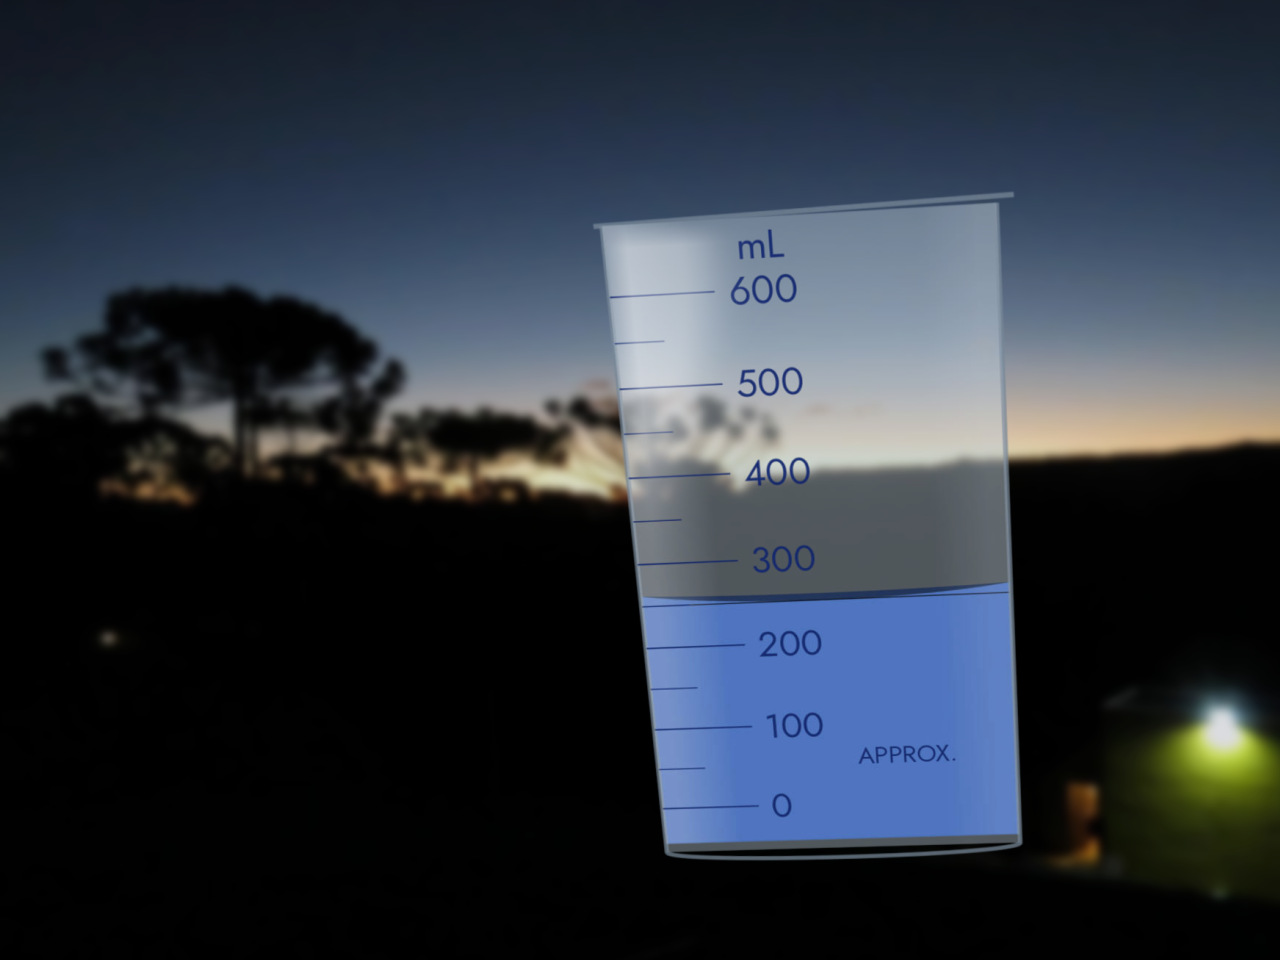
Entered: 250 mL
